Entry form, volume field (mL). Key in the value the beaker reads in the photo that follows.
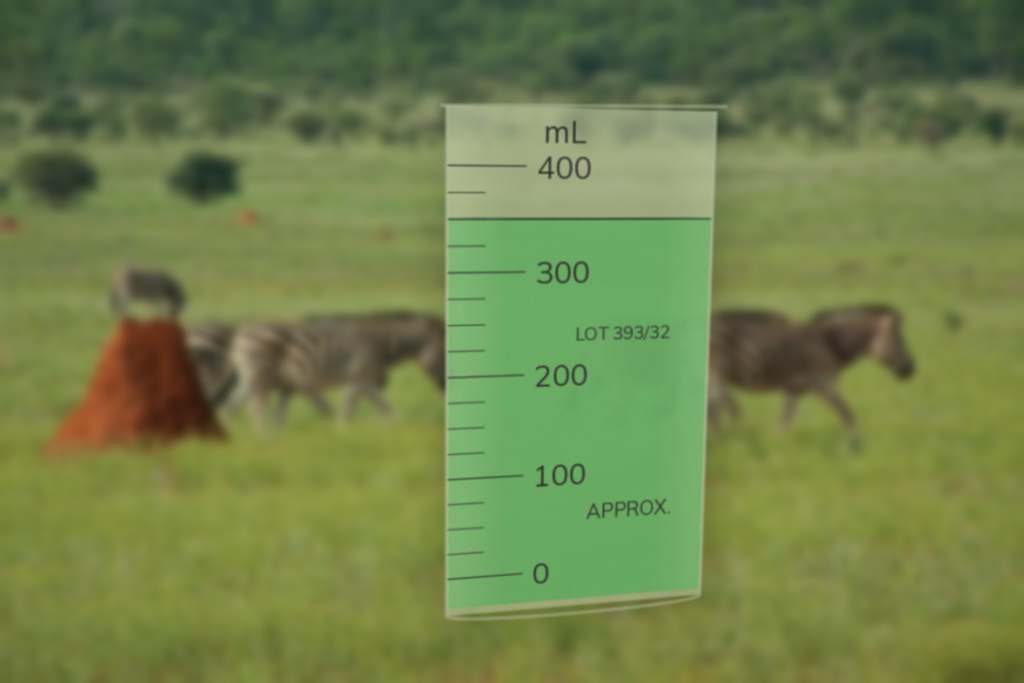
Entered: 350 mL
